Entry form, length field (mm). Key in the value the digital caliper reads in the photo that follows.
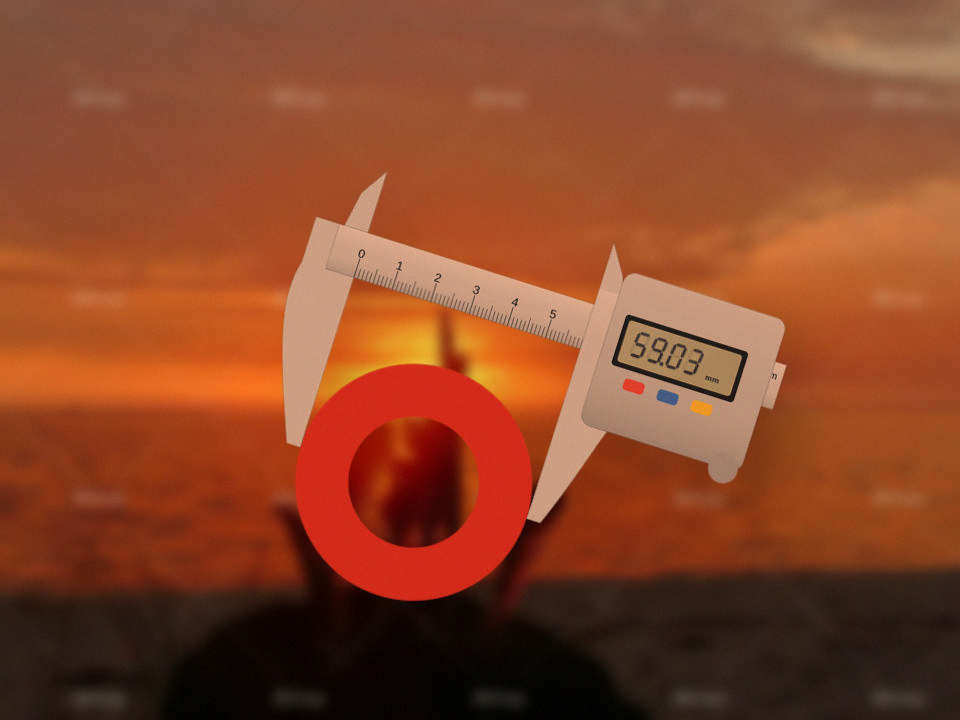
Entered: 59.03 mm
